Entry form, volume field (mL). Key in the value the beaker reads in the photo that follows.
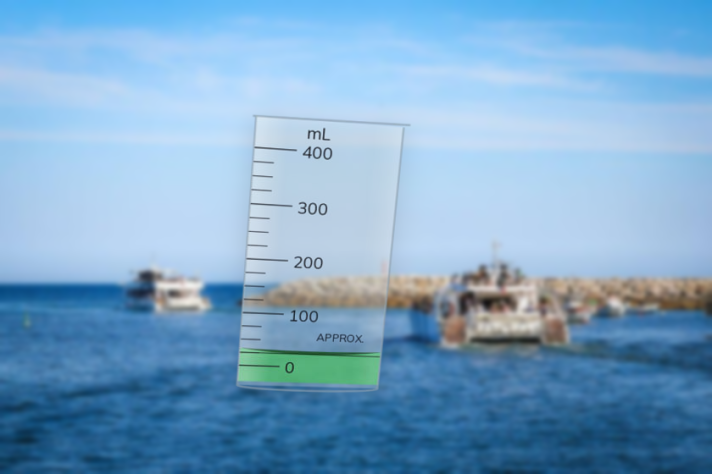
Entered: 25 mL
